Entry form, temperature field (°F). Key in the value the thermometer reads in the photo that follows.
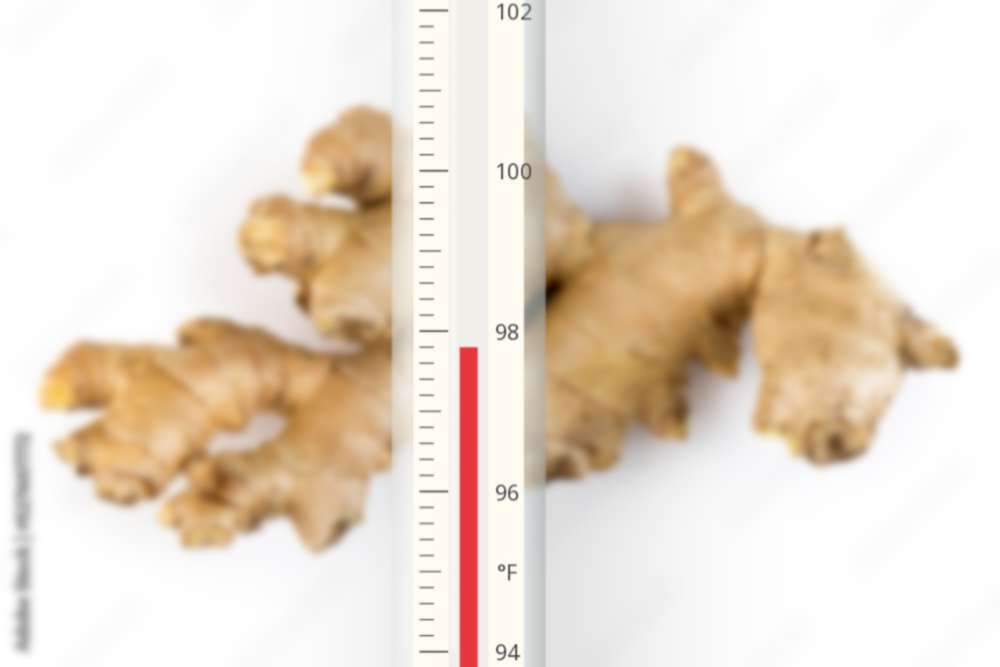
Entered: 97.8 °F
